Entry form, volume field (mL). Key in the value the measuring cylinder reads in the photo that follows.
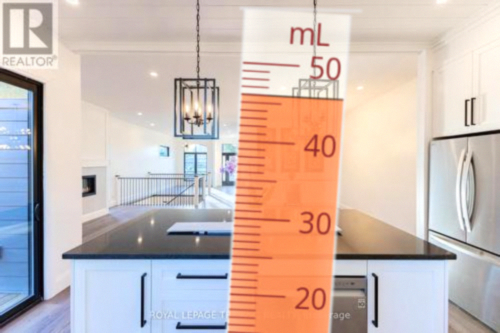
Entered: 46 mL
